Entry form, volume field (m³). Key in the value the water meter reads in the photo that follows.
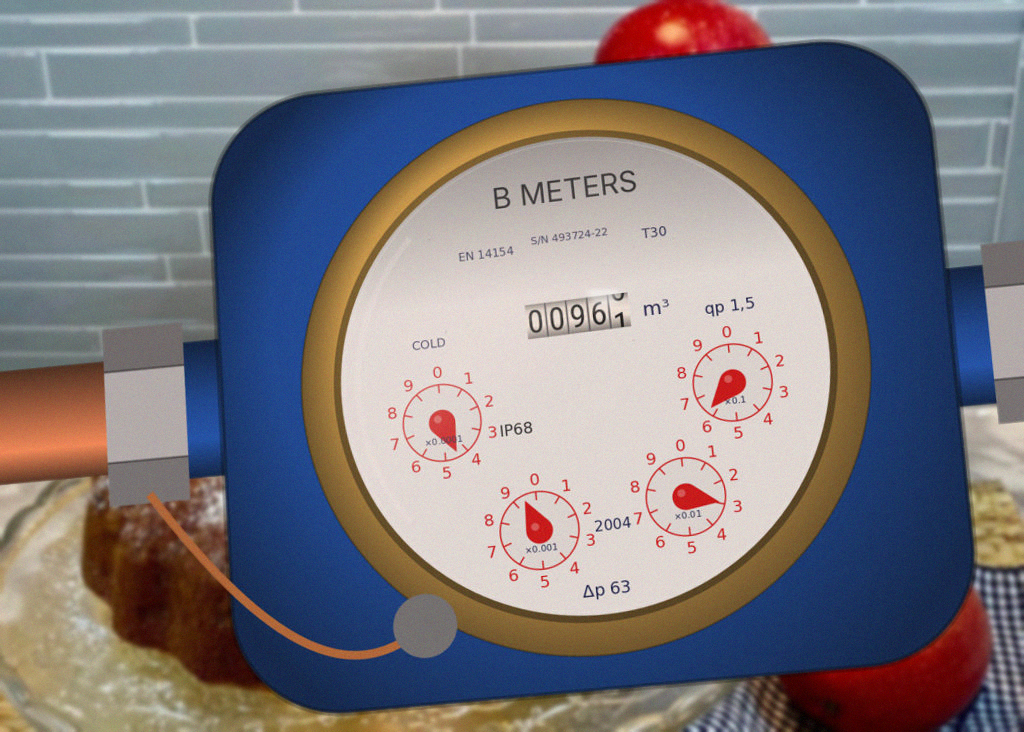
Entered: 960.6294 m³
